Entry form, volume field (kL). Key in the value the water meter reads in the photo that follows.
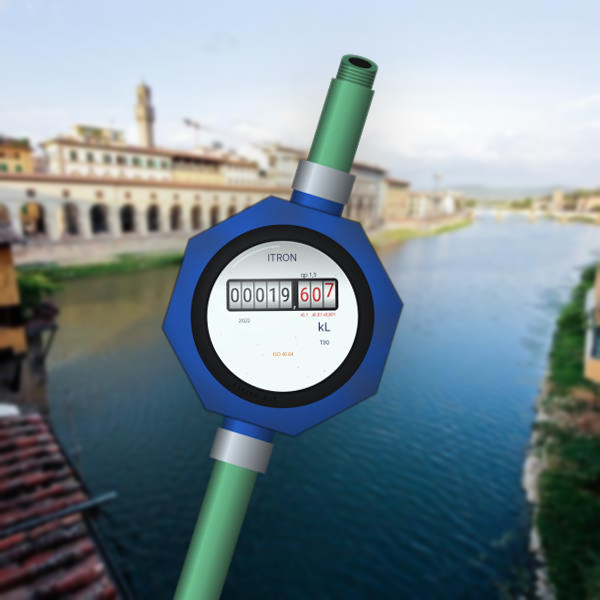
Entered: 19.607 kL
